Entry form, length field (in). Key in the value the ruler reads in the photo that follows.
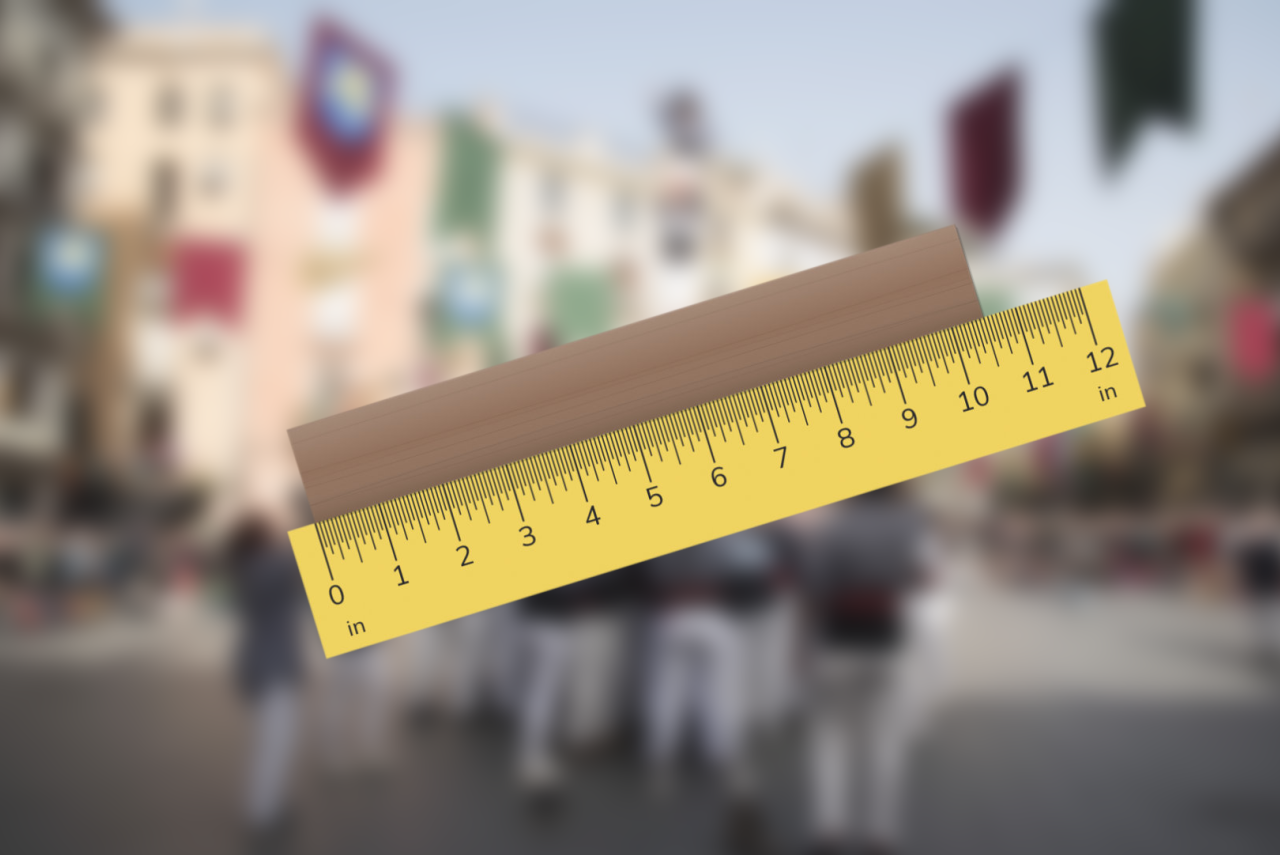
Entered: 10.5 in
